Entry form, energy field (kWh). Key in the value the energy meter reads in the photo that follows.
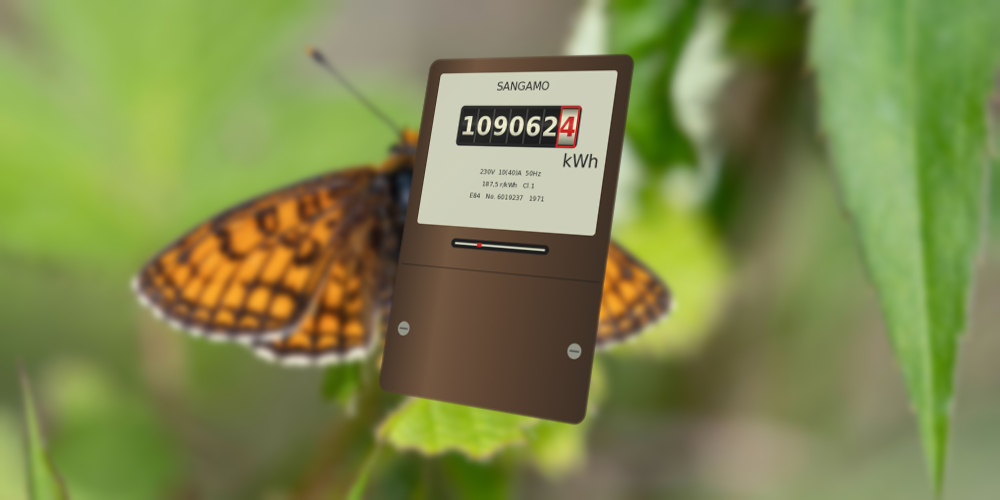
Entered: 109062.4 kWh
